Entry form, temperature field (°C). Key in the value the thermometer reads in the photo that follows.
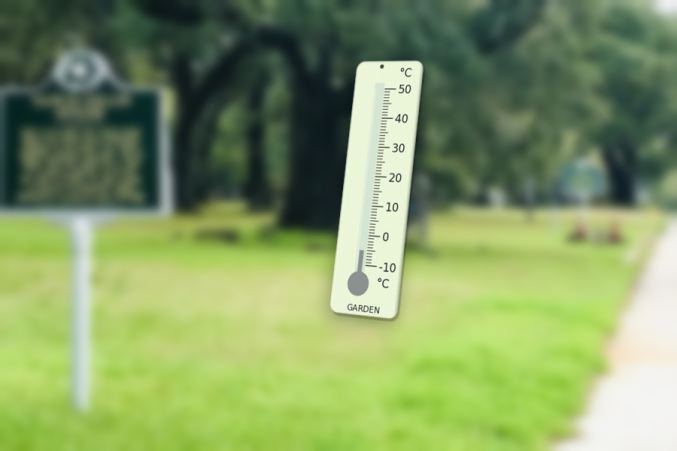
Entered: -5 °C
